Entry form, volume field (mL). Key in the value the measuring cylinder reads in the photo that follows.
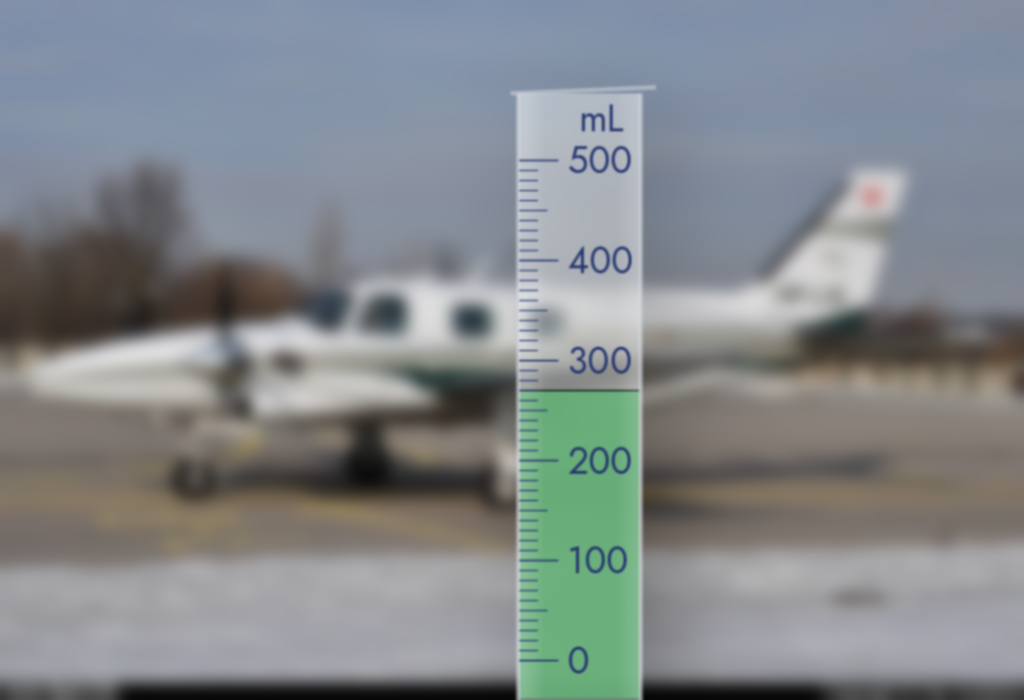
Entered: 270 mL
